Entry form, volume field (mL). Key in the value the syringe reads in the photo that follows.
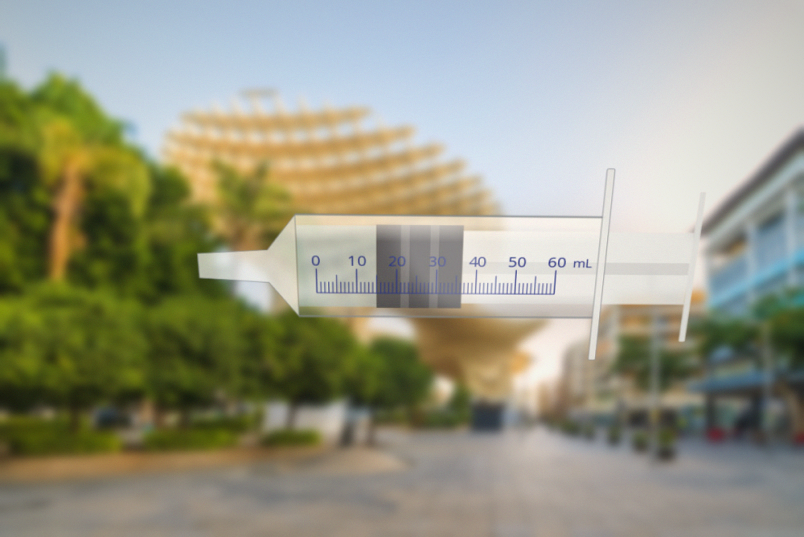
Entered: 15 mL
